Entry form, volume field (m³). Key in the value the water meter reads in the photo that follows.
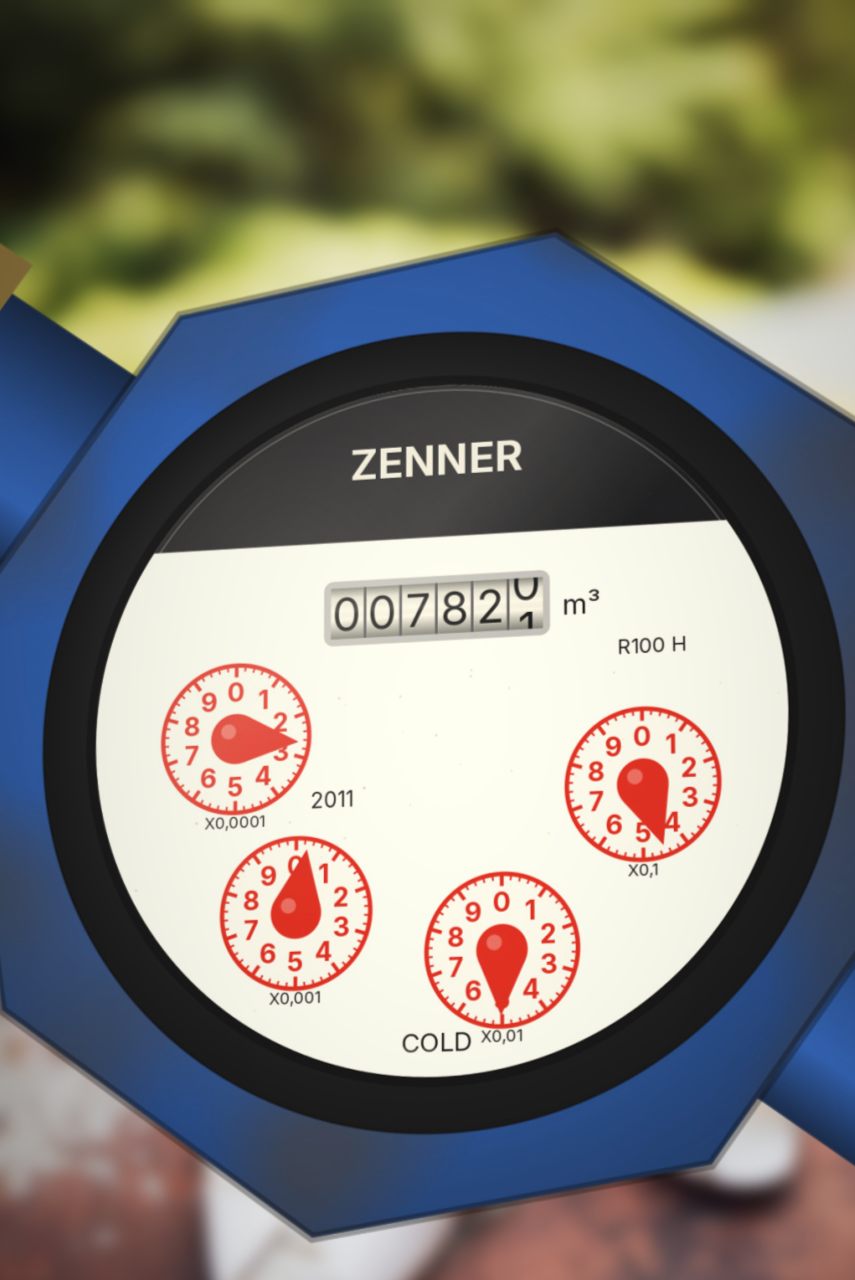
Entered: 7820.4502 m³
